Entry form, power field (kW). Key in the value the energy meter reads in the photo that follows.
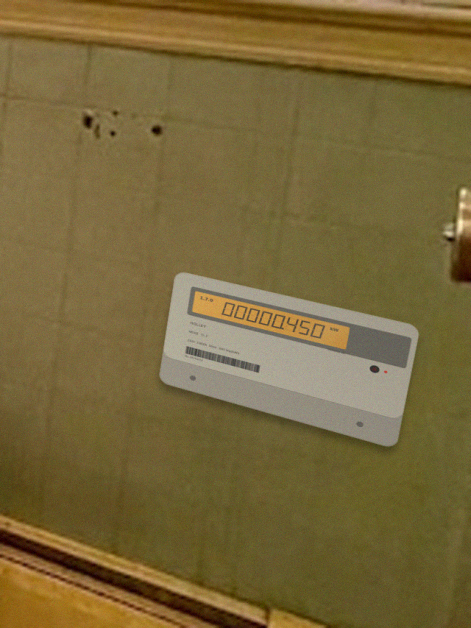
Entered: 0.450 kW
